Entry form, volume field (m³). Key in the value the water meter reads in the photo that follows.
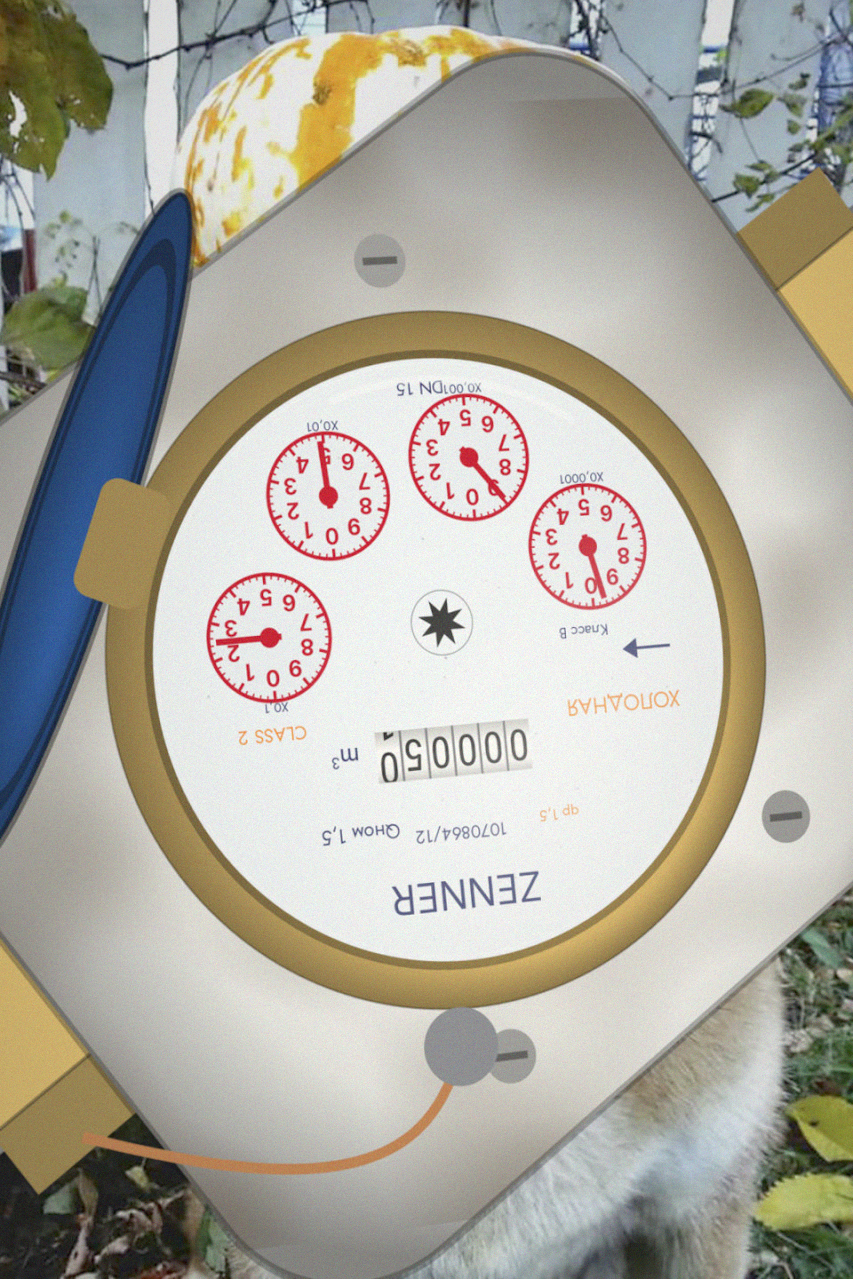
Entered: 50.2489 m³
